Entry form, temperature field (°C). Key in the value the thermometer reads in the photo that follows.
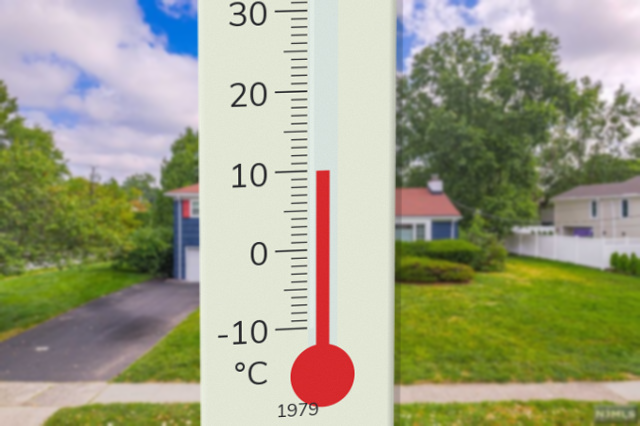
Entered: 10 °C
